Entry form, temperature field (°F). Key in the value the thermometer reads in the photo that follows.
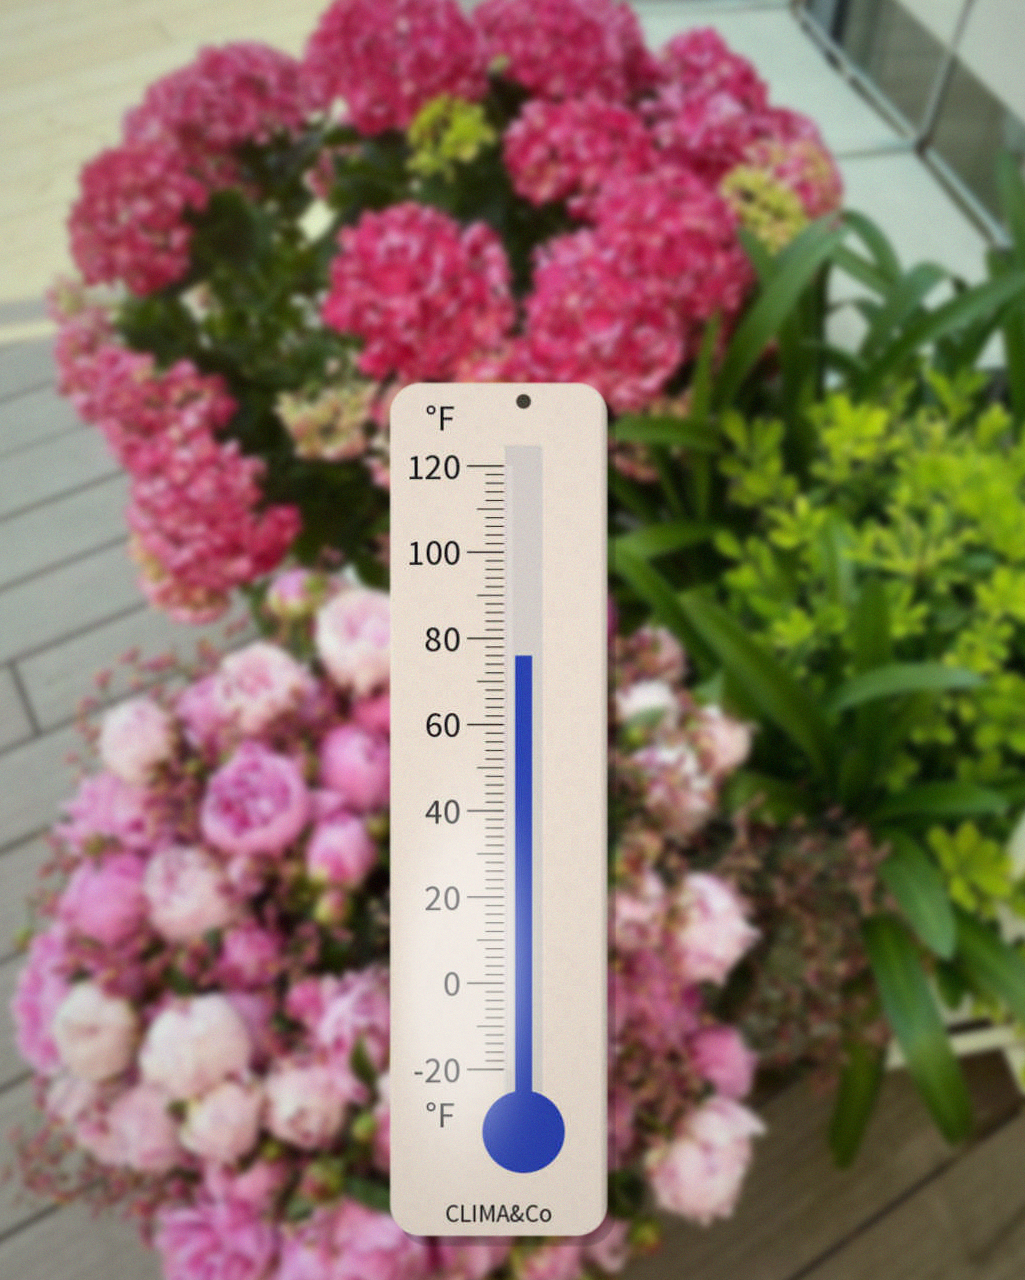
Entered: 76 °F
